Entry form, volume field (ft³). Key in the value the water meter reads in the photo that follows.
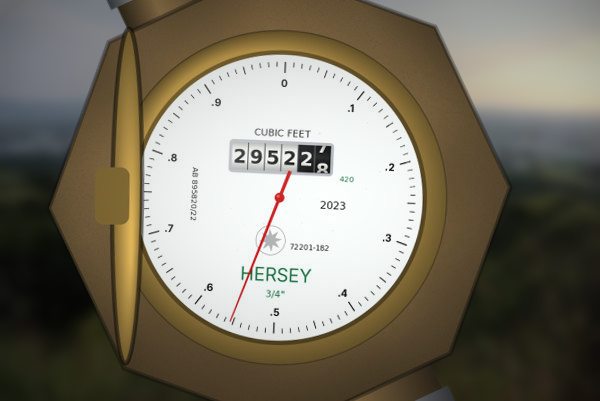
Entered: 295227.55 ft³
